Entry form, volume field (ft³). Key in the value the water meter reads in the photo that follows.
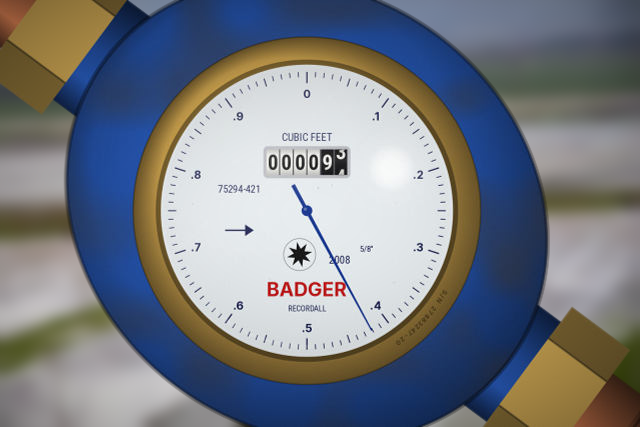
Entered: 93.42 ft³
